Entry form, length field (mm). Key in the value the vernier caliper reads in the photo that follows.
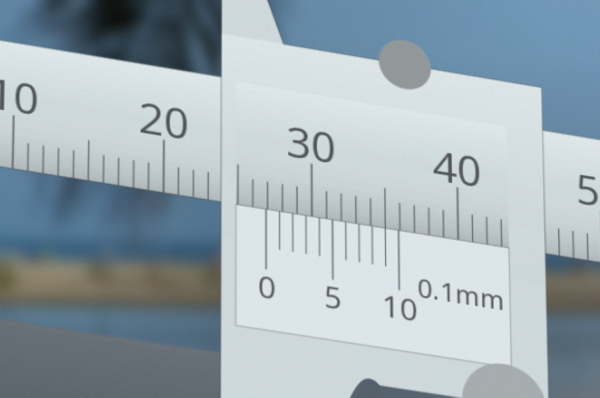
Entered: 26.9 mm
